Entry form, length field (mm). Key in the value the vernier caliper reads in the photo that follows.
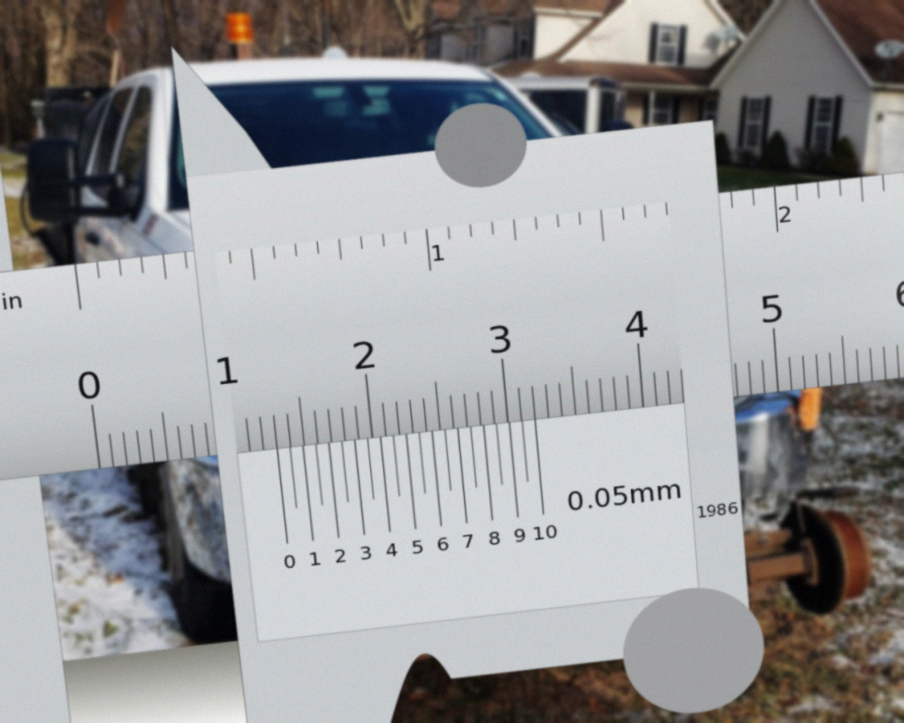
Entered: 13.0 mm
